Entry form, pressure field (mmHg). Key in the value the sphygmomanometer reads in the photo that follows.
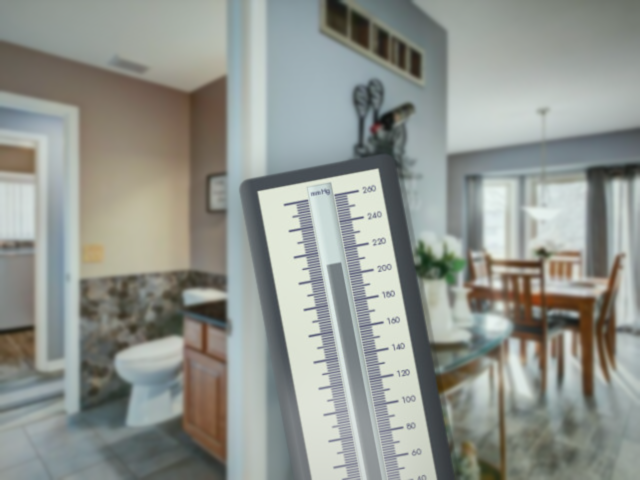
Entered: 210 mmHg
